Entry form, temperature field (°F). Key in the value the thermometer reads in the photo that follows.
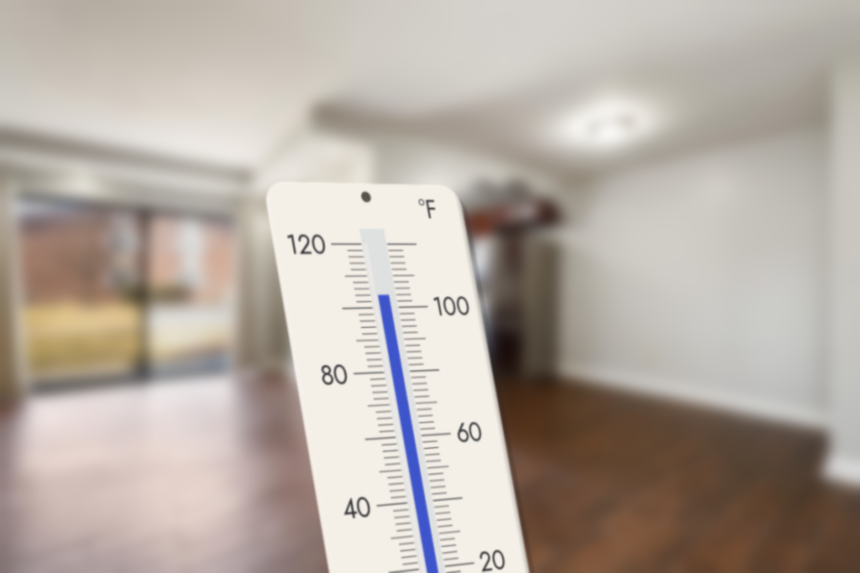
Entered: 104 °F
